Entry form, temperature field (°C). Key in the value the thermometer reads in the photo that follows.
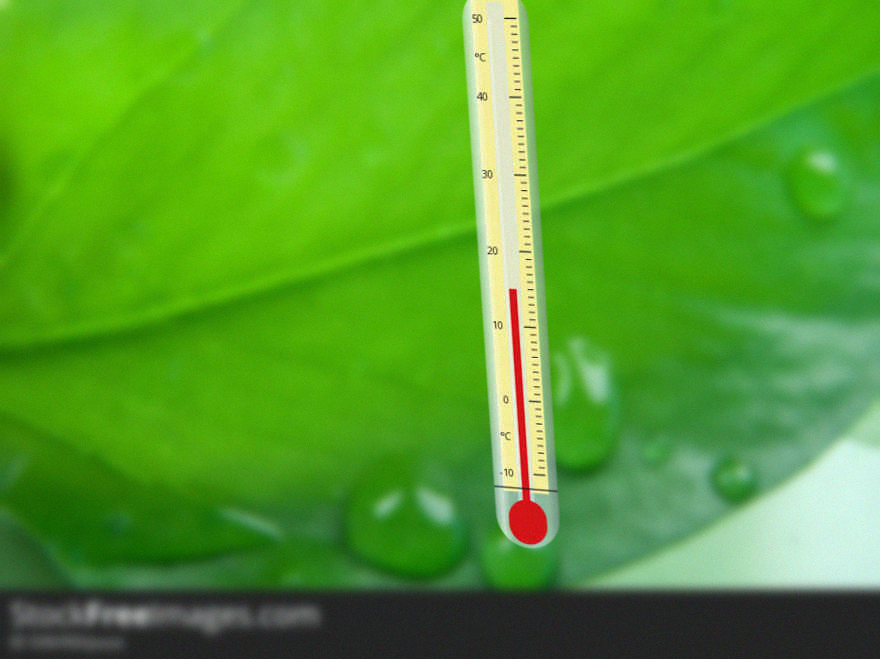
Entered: 15 °C
